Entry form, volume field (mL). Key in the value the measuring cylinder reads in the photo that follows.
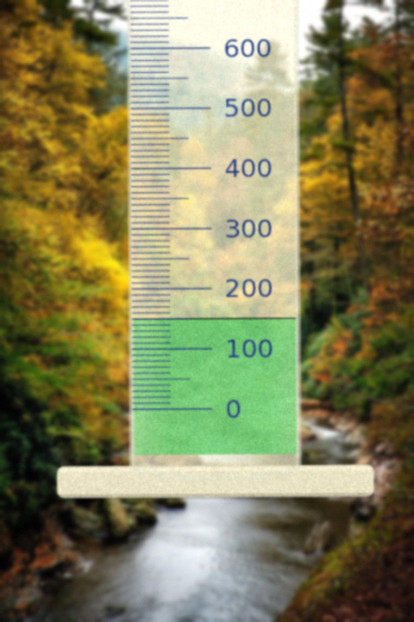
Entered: 150 mL
